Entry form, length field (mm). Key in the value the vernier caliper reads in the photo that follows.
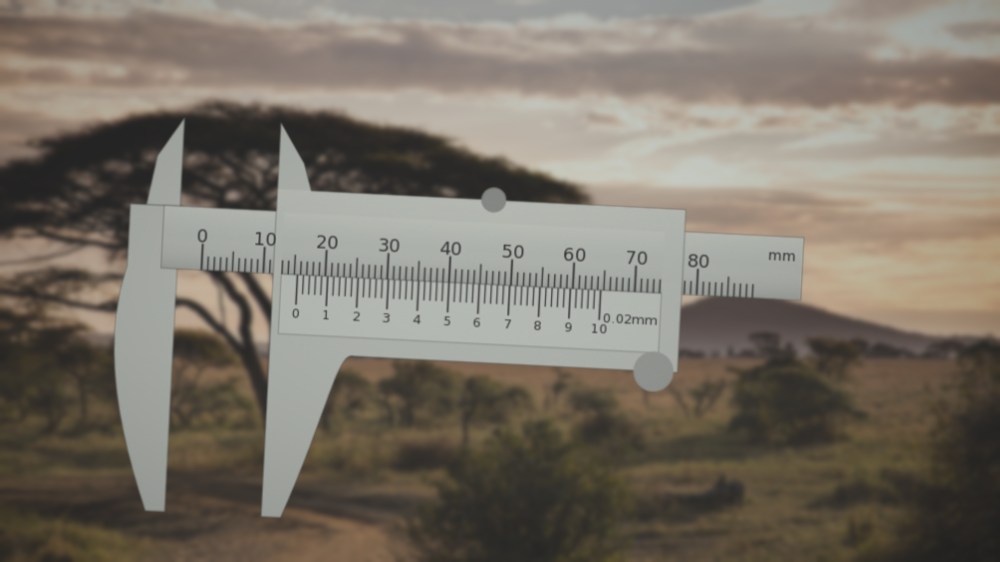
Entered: 15.5 mm
